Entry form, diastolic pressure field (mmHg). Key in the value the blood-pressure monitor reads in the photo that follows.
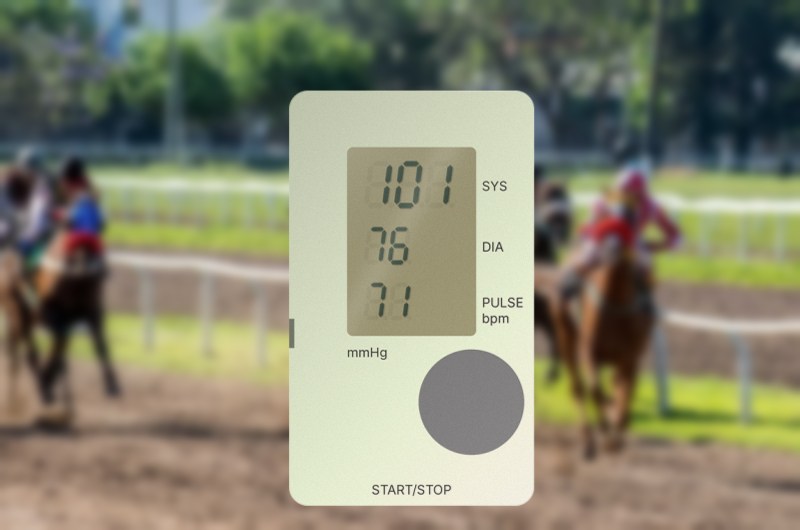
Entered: 76 mmHg
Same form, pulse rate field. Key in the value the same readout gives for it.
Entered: 71 bpm
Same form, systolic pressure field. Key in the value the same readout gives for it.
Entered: 101 mmHg
